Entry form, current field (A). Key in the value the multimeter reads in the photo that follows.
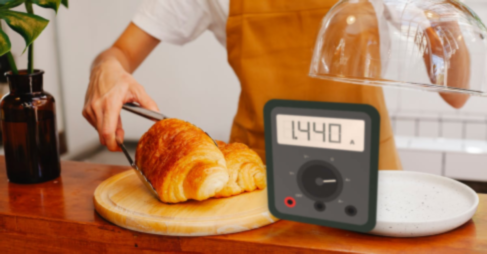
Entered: 1.440 A
